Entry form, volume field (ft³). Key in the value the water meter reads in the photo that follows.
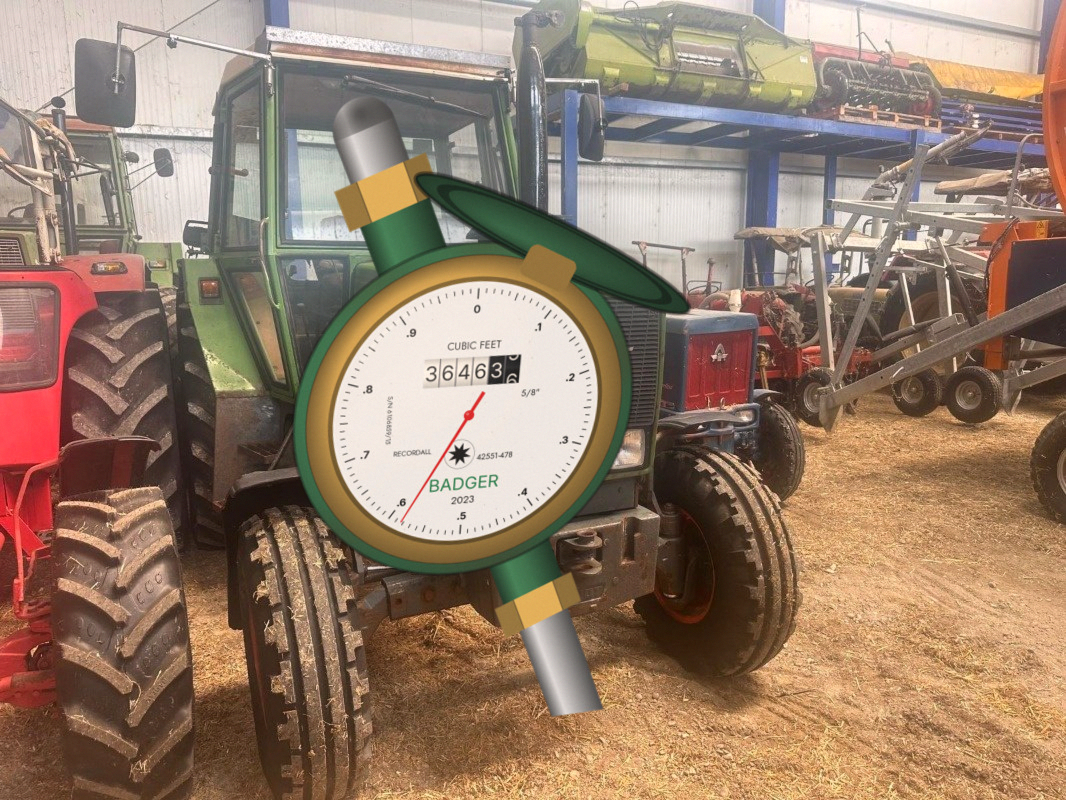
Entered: 364635.58 ft³
